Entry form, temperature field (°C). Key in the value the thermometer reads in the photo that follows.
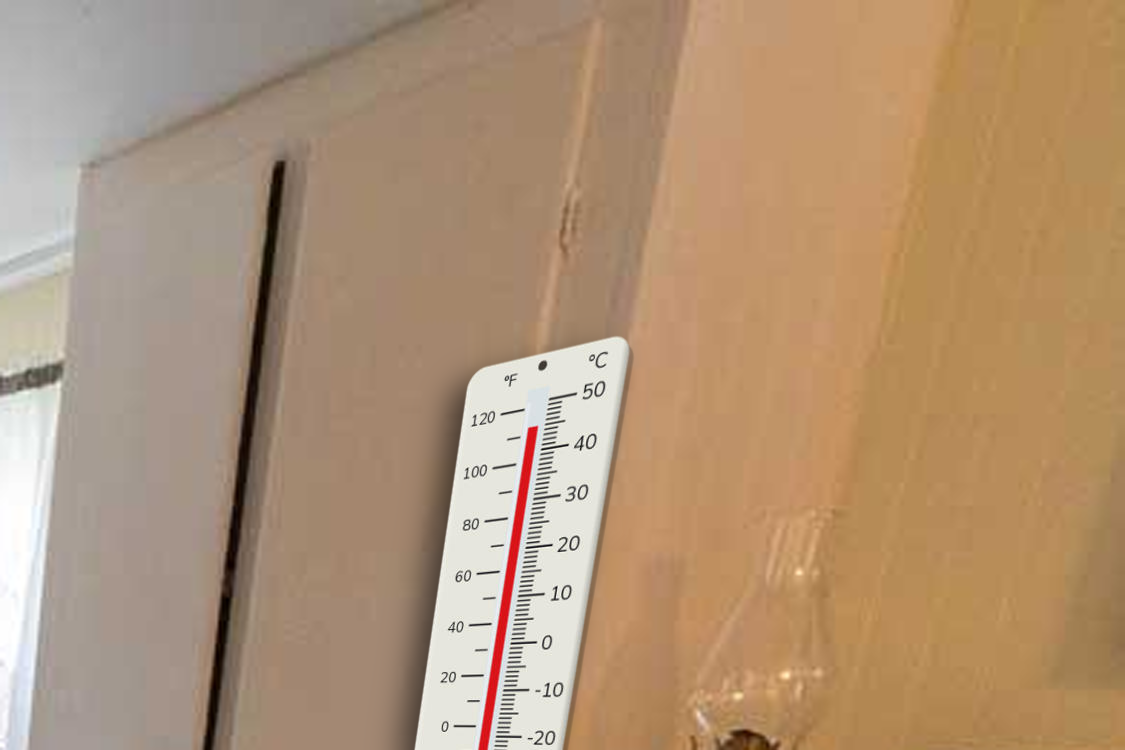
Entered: 45 °C
